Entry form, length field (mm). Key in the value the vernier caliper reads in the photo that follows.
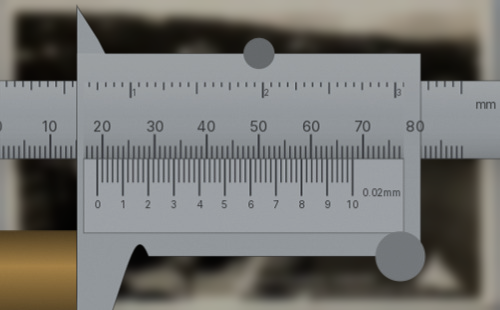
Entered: 19.0 mm
